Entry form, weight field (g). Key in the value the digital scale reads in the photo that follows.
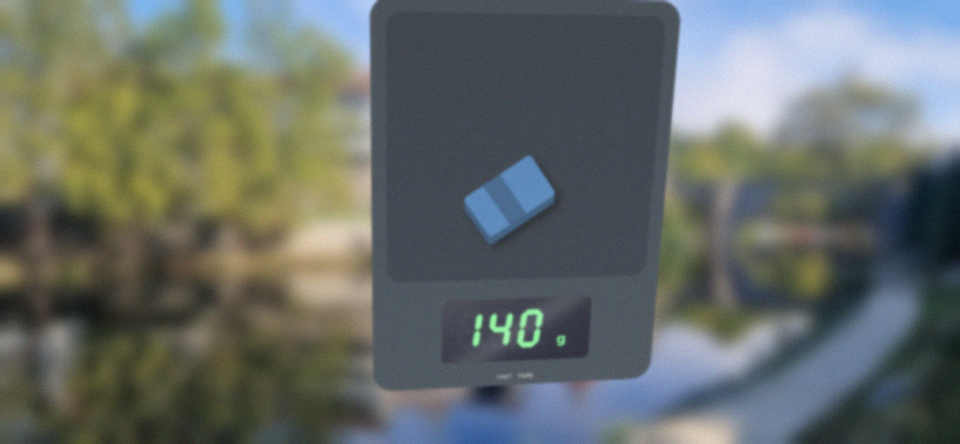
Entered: 140 g
